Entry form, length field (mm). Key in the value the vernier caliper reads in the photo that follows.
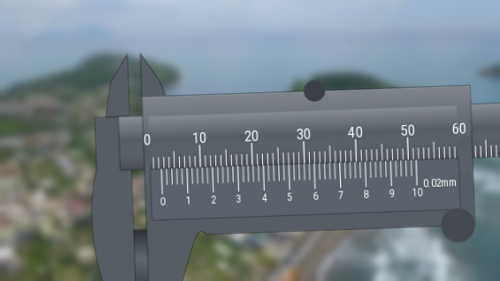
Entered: 2.5 mm
